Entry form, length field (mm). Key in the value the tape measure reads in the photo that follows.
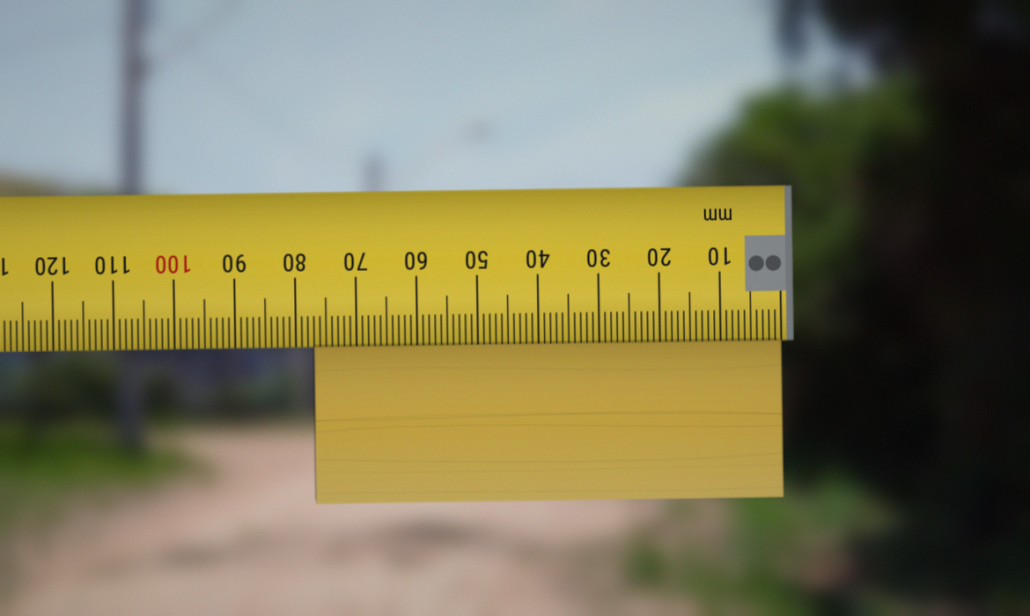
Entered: 77 mm
